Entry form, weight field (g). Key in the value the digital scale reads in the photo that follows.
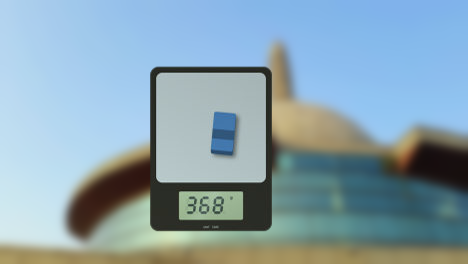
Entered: 368 g
